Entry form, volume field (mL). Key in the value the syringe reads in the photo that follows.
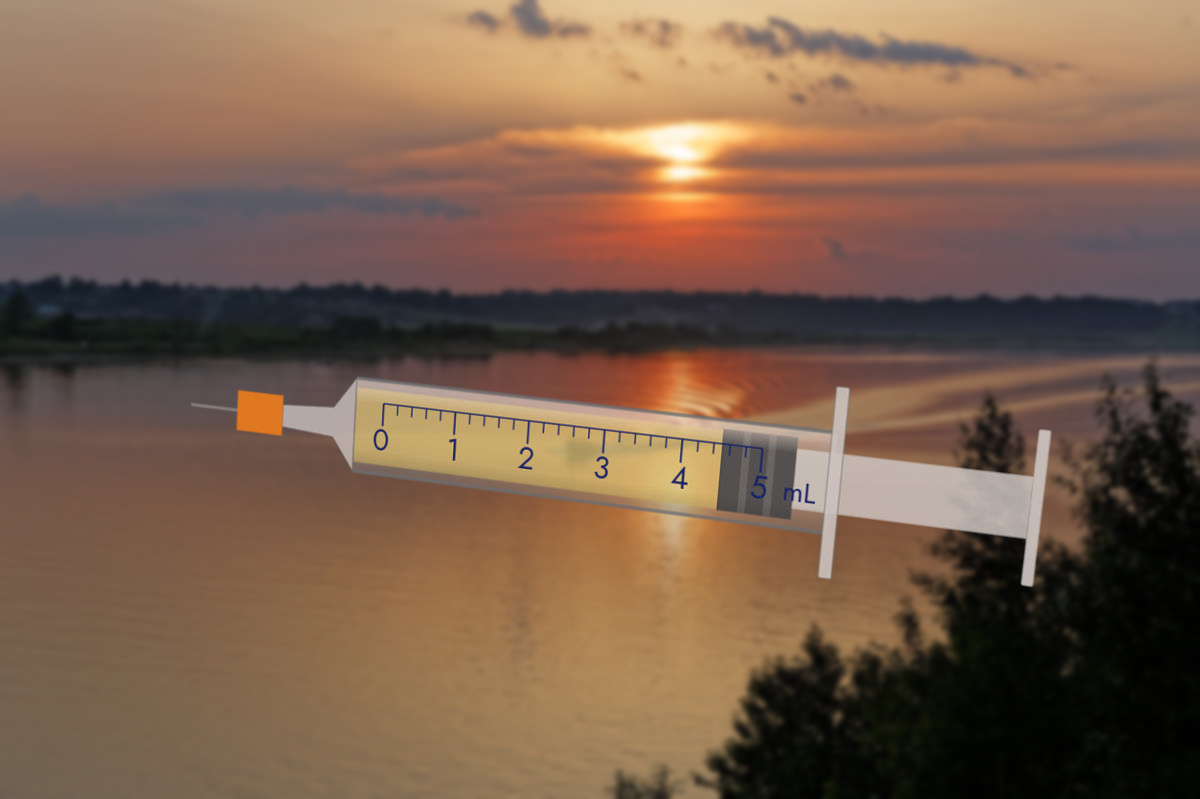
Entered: 4.5 mL
